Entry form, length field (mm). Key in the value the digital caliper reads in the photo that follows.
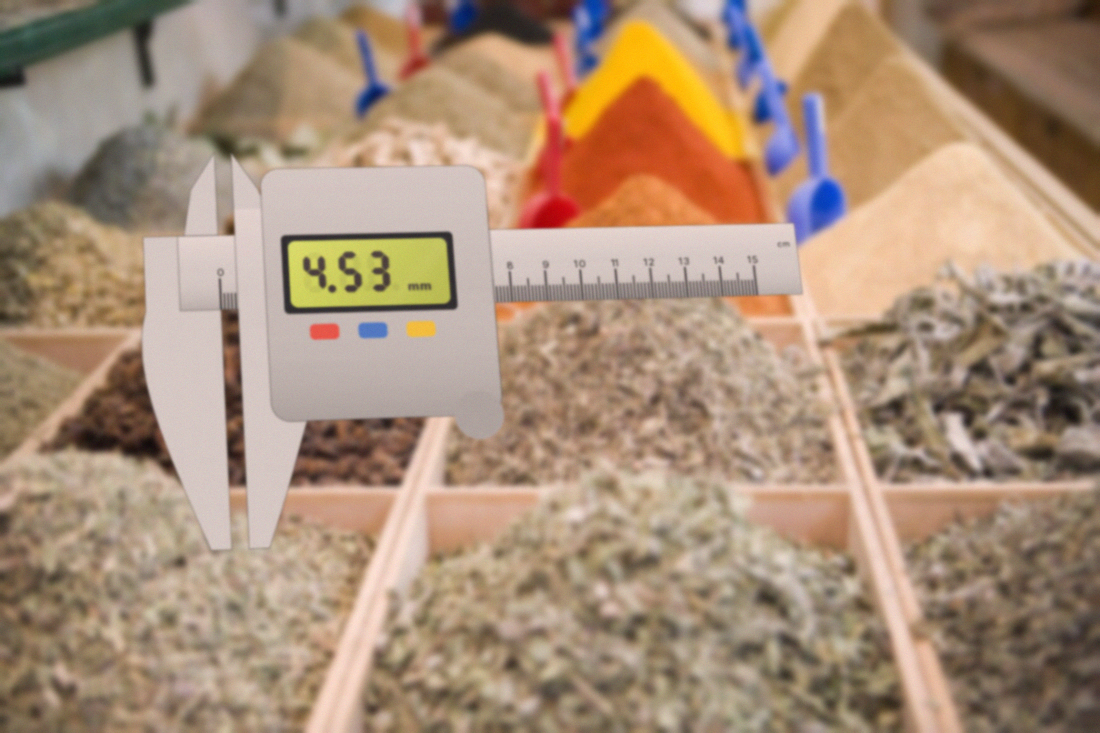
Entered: 4.53 mm
